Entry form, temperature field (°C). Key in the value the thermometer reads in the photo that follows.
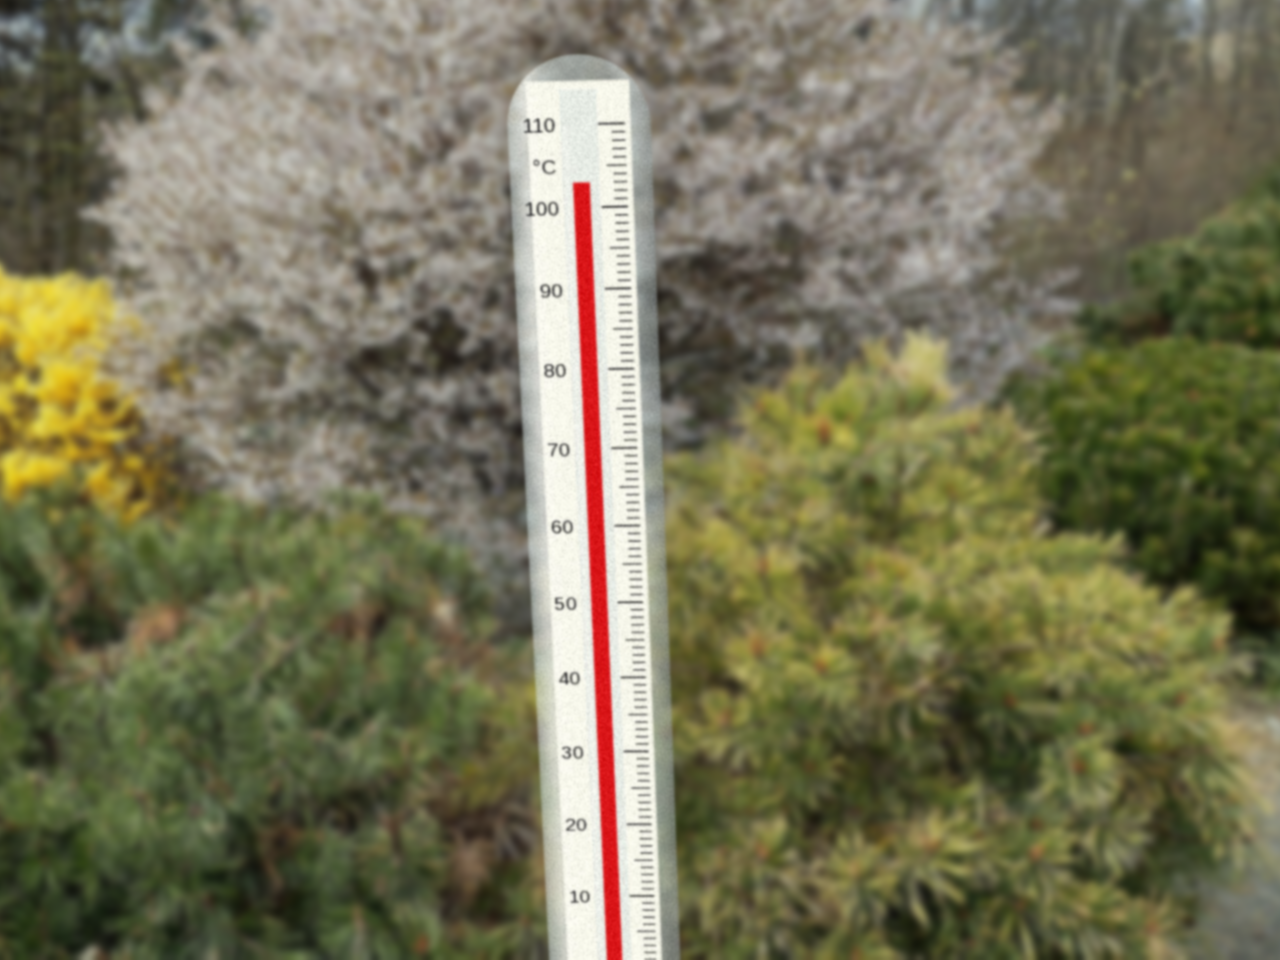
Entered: 103 °C
